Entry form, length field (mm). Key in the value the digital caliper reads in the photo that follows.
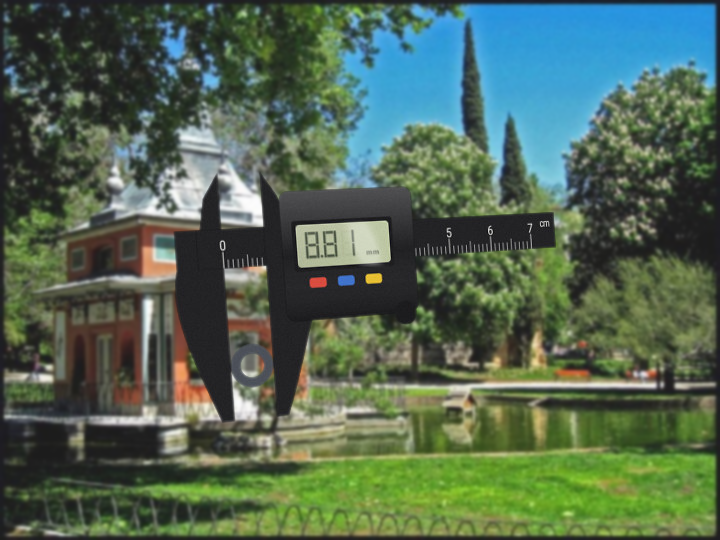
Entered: 8.81 mm
